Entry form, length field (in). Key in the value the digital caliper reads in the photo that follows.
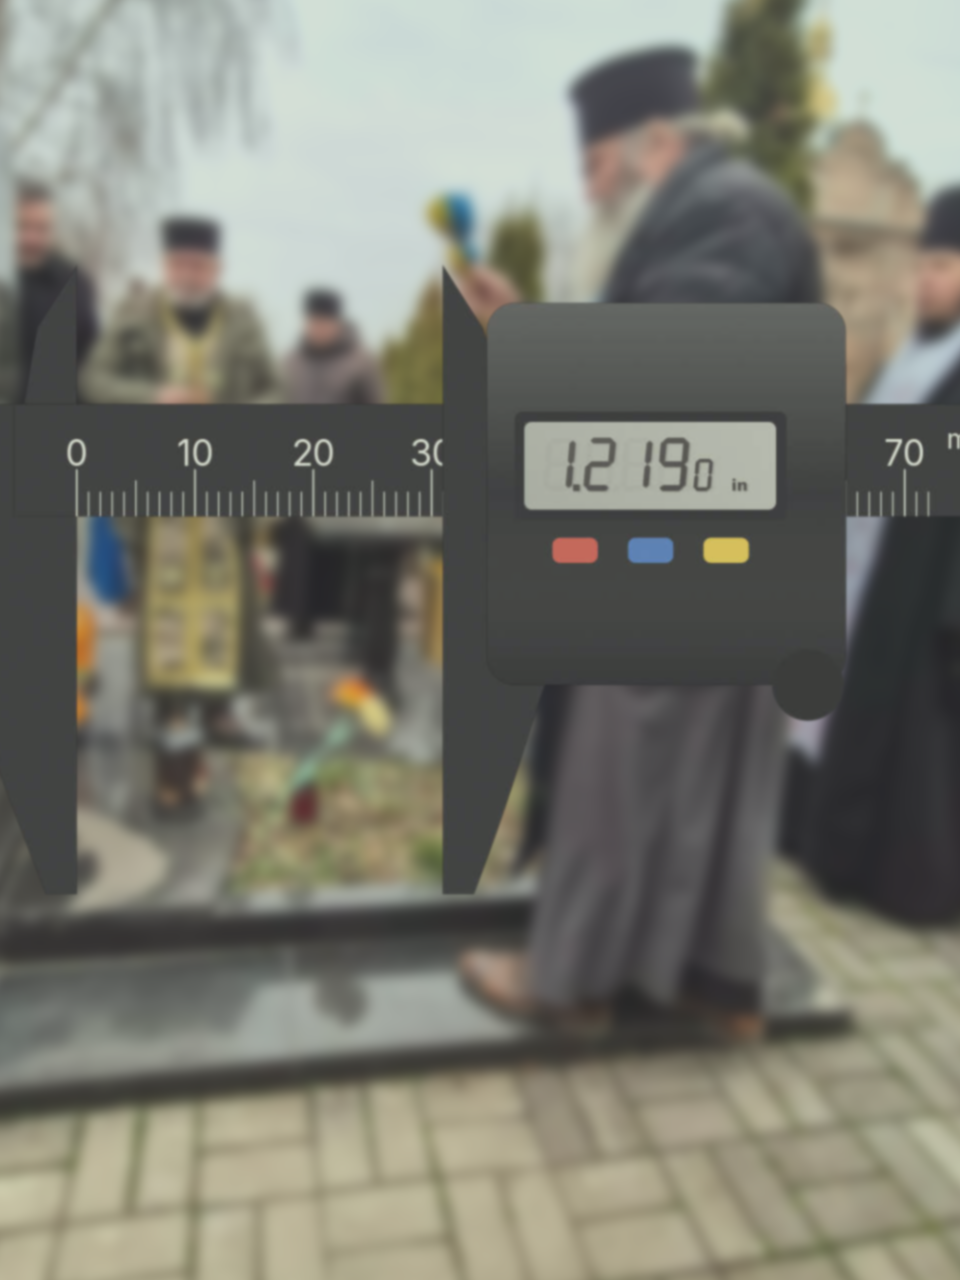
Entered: 1.2190 in
